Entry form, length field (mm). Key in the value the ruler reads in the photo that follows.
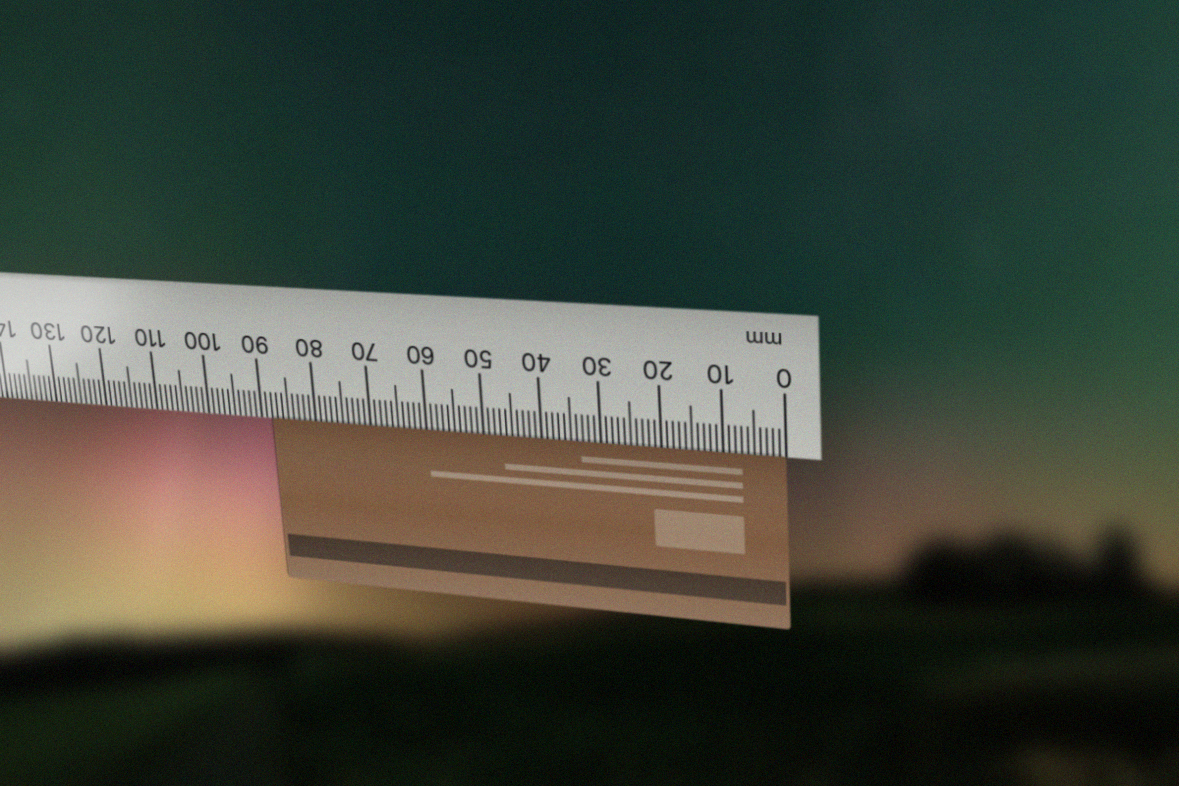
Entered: 88 mm
